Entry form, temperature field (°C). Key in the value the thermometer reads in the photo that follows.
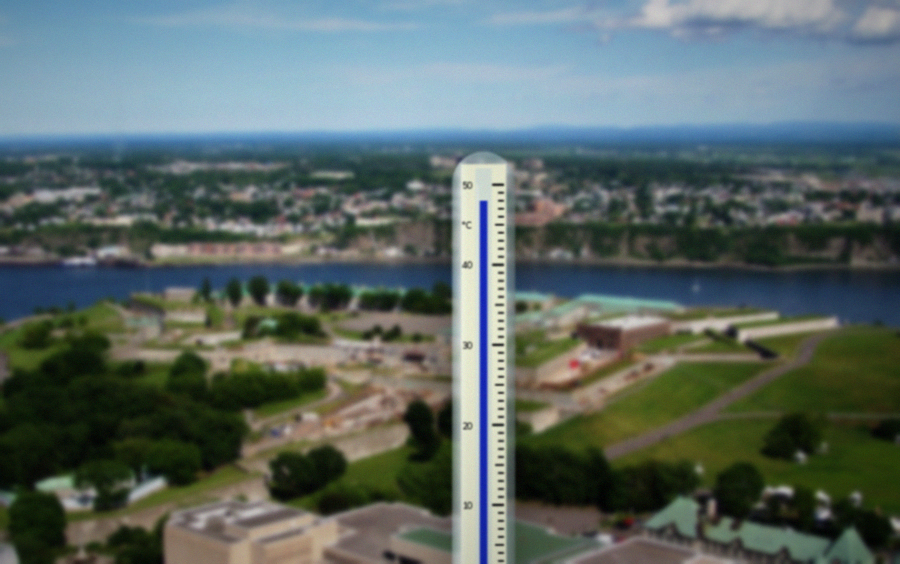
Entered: 48 °C
